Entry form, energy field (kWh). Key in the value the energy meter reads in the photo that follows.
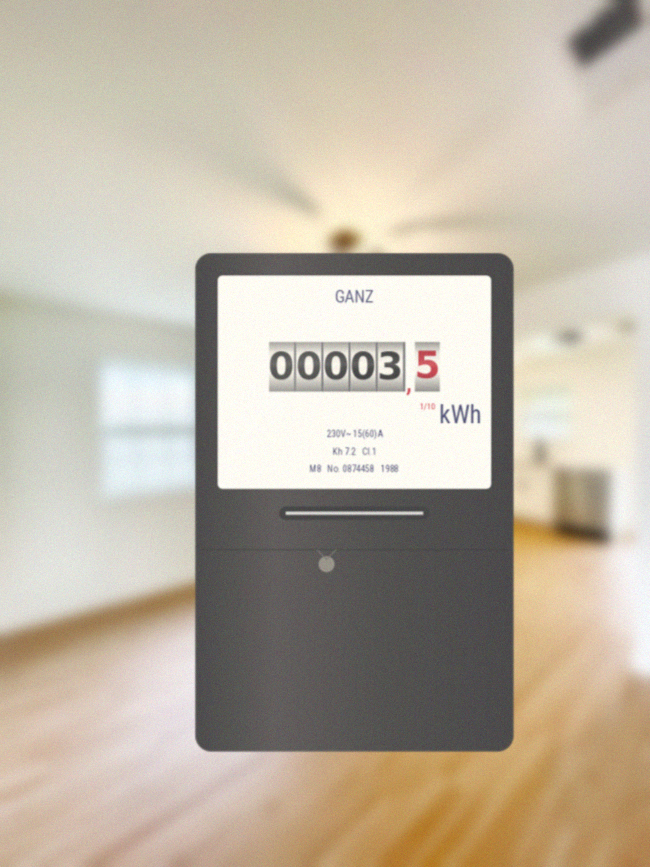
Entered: 3.5 kWh
